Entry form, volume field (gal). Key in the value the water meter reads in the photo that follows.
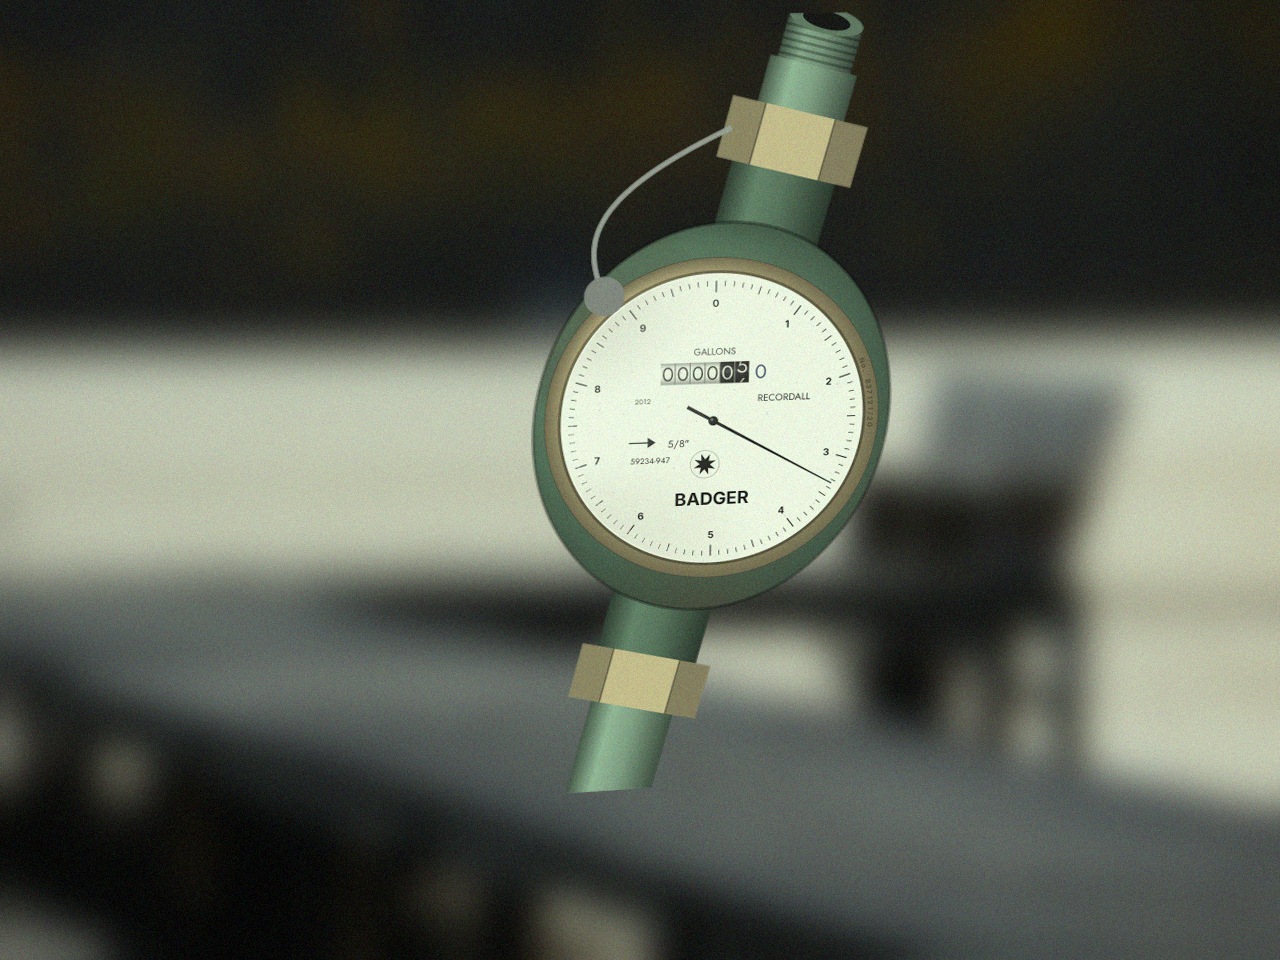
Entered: 53.3 gal
